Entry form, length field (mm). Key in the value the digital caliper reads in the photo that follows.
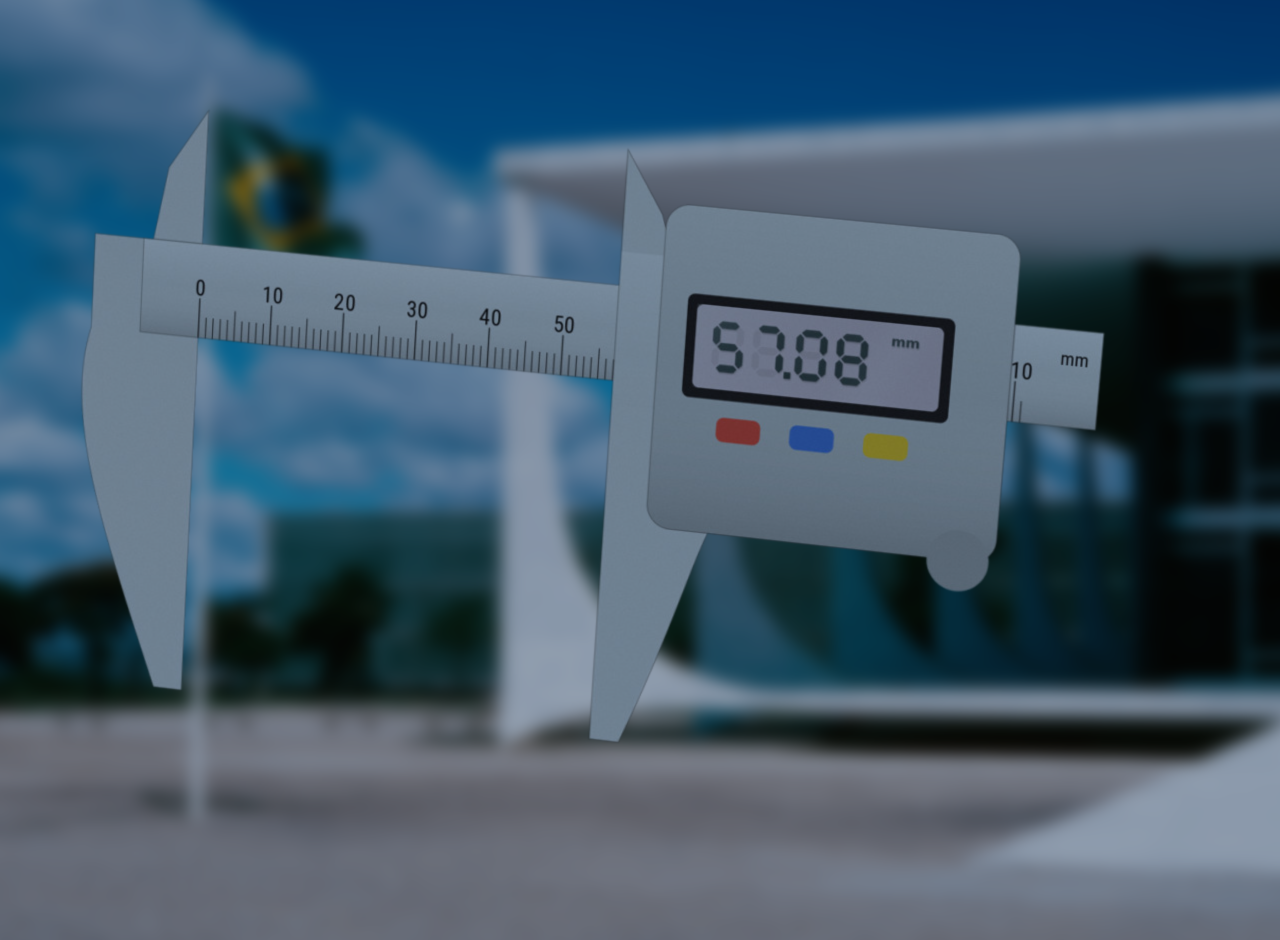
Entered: 57.08 mm
